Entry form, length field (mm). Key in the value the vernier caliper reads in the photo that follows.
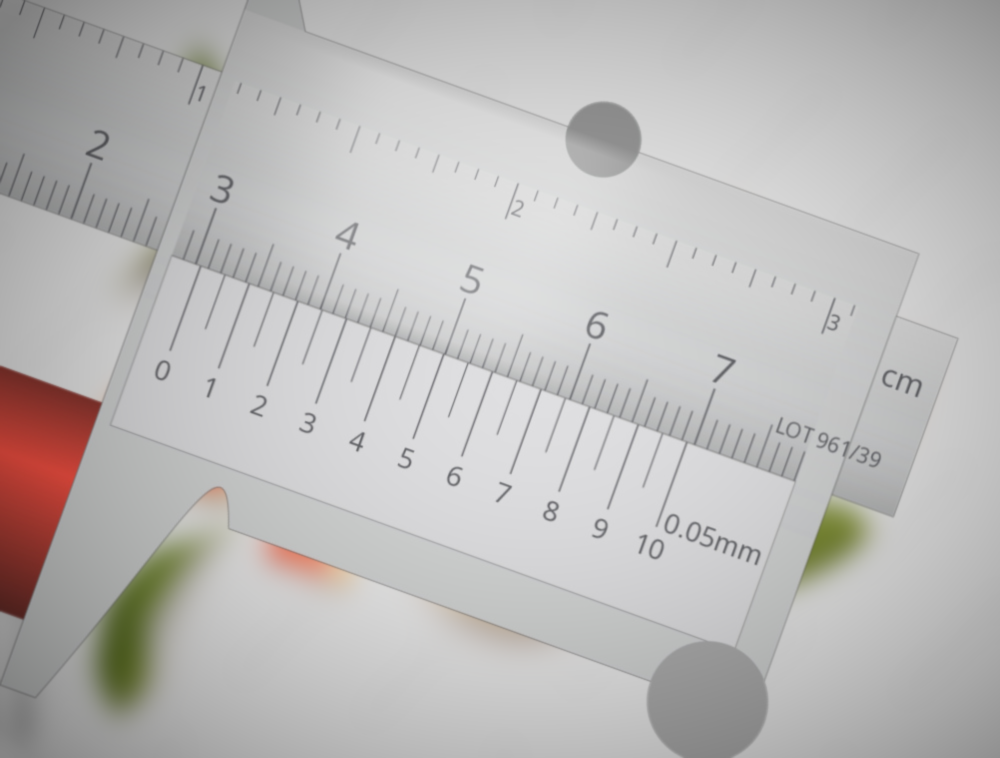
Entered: 30.4 mm
